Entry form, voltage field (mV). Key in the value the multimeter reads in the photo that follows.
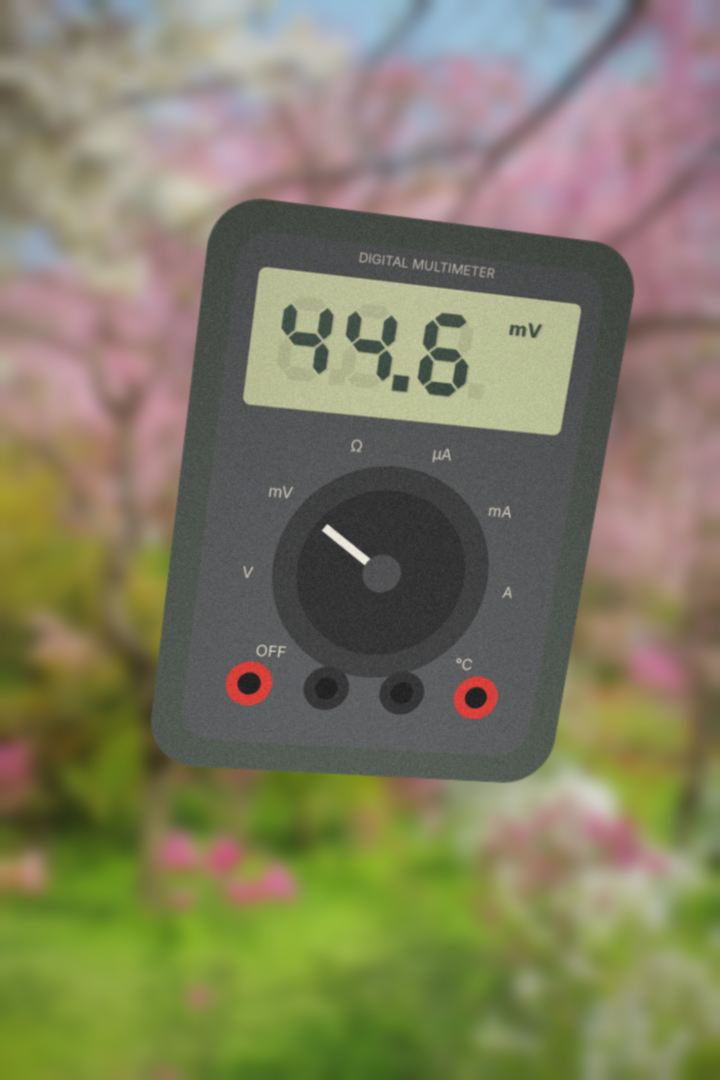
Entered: 44.6 mV
